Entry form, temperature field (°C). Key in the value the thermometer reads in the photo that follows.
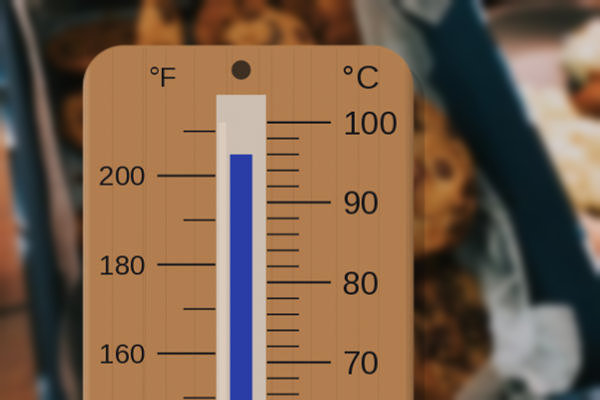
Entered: 96 °C
